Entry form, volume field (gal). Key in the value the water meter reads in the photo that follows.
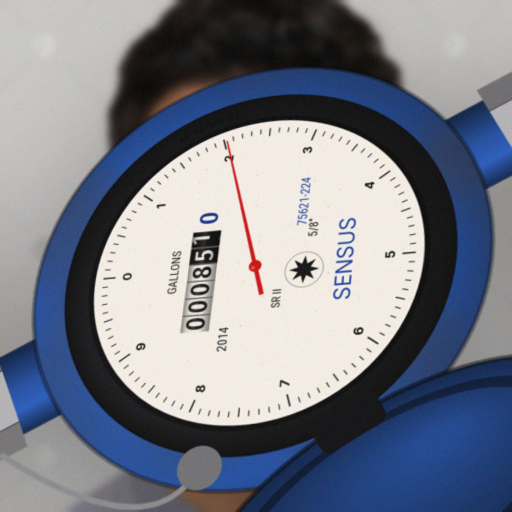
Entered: 8512.0 gal
